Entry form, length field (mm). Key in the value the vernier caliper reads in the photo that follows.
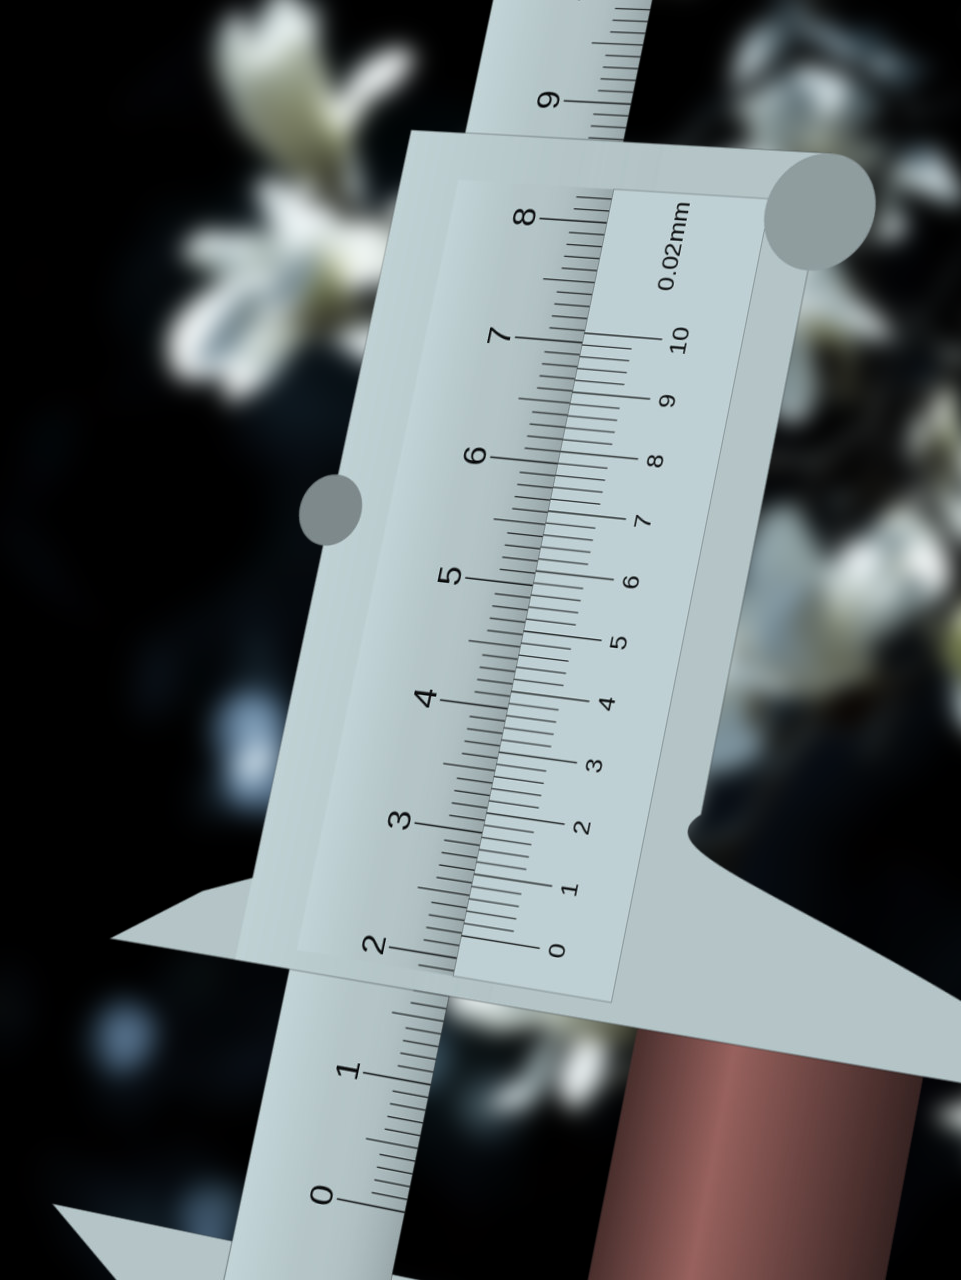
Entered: 21.8 mm
